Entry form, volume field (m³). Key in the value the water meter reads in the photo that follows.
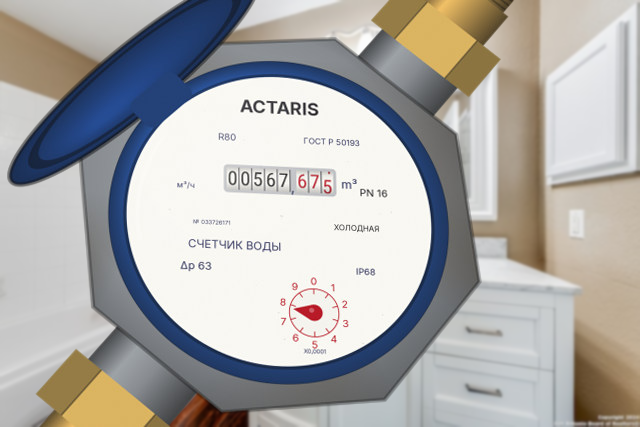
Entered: 567.6747 m³
